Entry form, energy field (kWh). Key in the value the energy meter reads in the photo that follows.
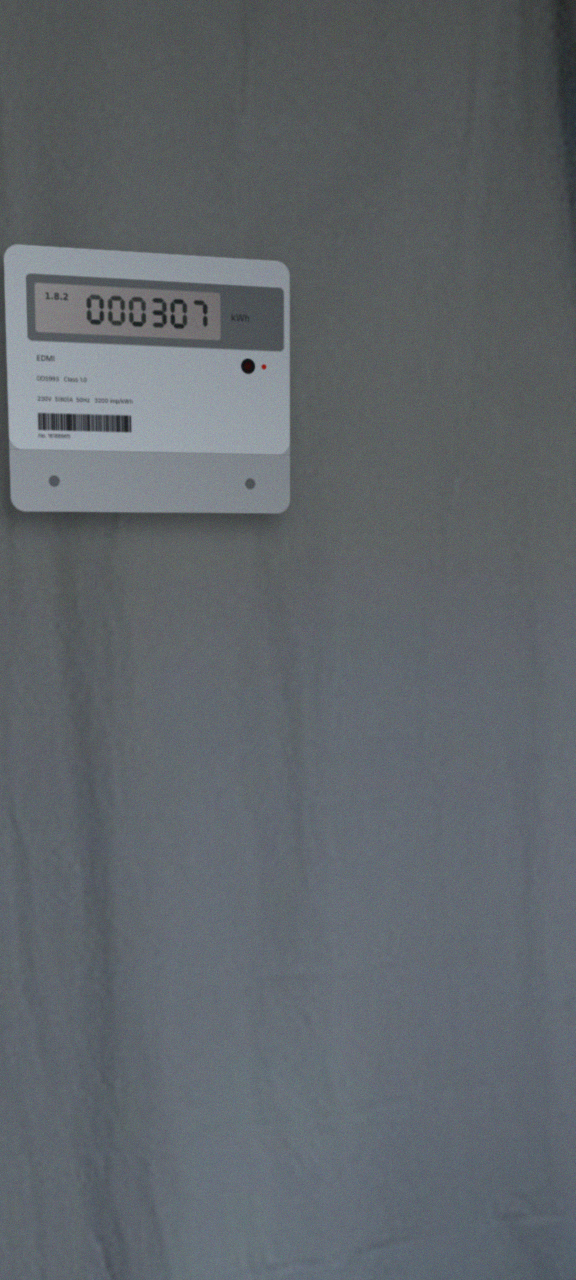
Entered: 307 kWh
